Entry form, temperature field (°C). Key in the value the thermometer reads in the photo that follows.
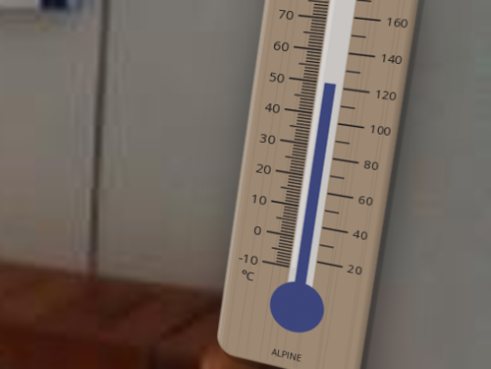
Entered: 50 °C
